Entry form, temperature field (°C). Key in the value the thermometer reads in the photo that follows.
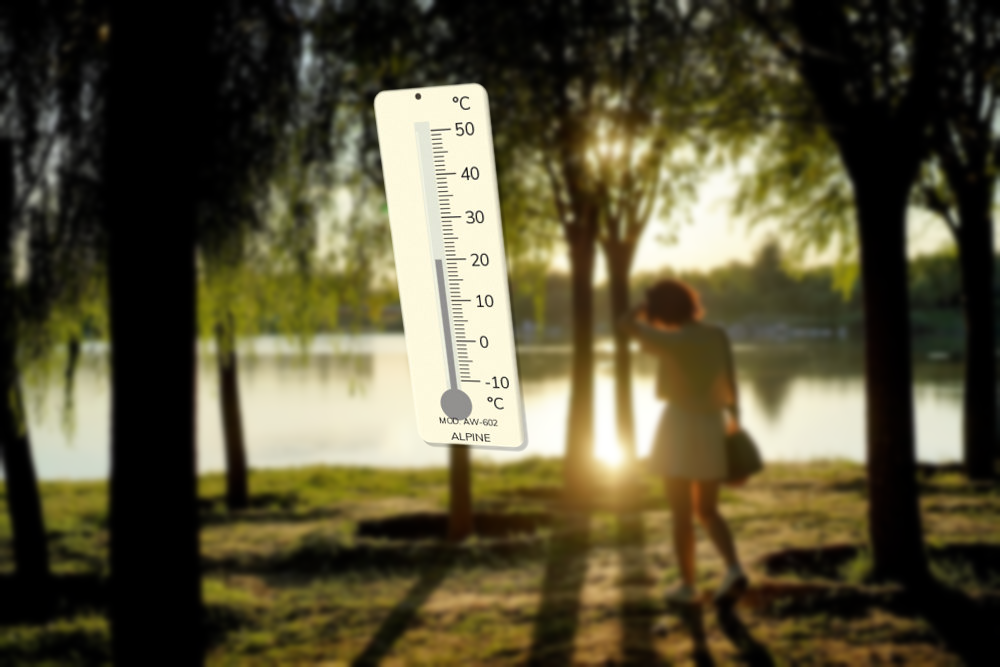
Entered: 20 °C
